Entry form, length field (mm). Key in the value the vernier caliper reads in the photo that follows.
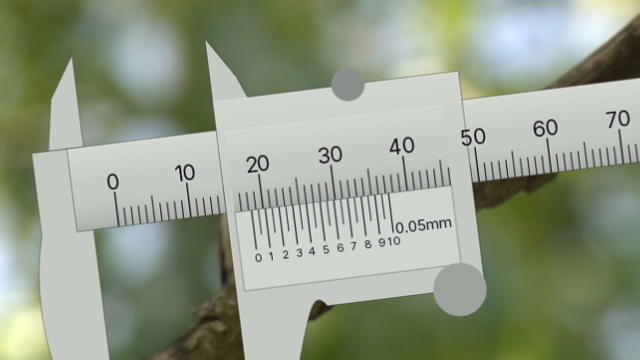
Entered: 18.4 mm
